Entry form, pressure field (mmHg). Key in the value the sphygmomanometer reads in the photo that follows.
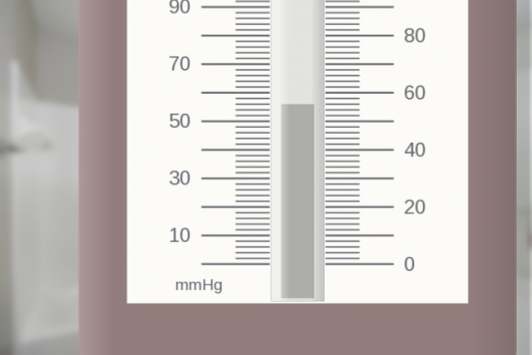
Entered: 56 mmHg
